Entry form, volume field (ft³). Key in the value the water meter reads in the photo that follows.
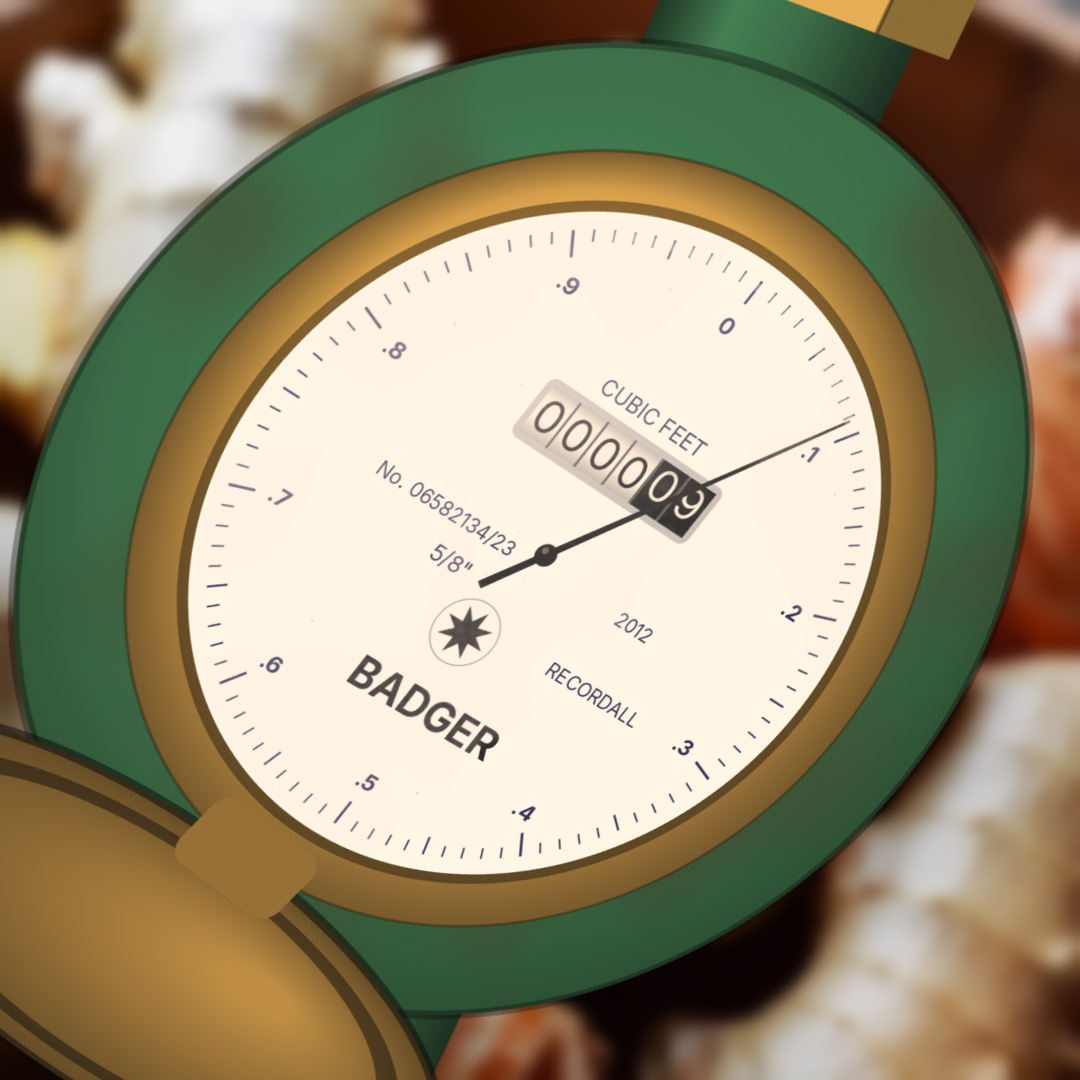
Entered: 9.09 ft³
